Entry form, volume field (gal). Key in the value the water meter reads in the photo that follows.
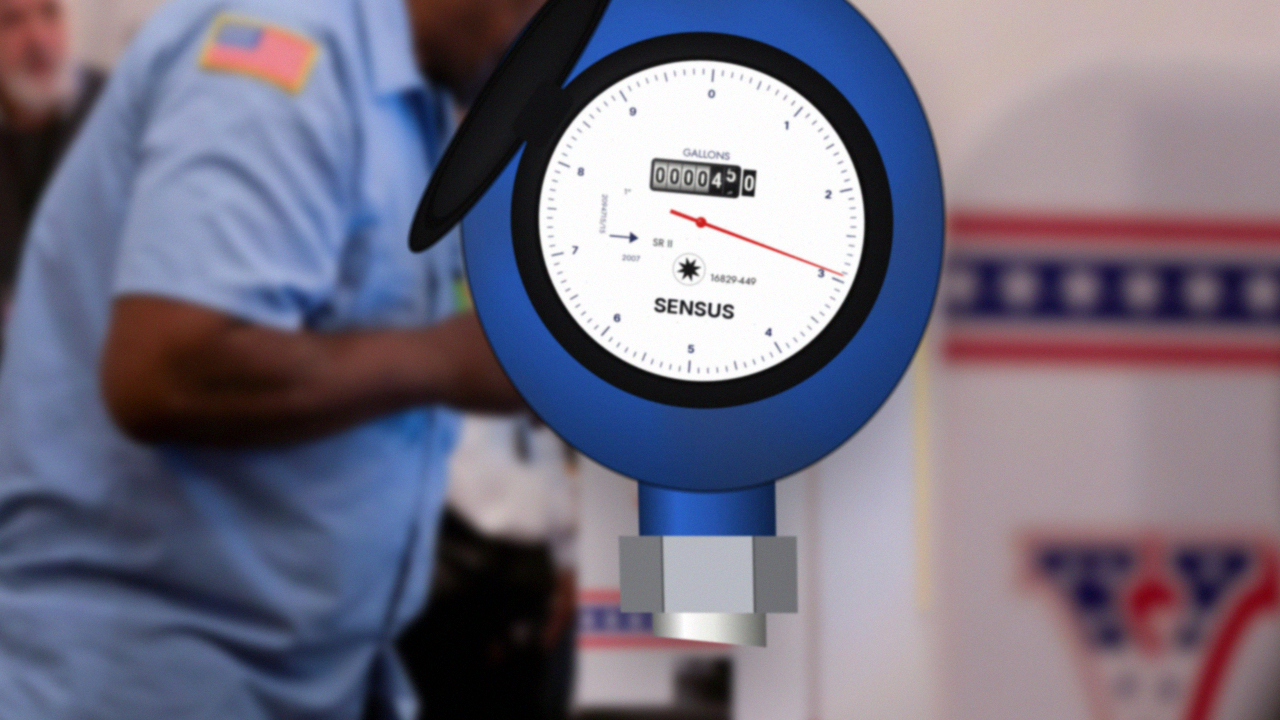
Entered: 452.9 gal
